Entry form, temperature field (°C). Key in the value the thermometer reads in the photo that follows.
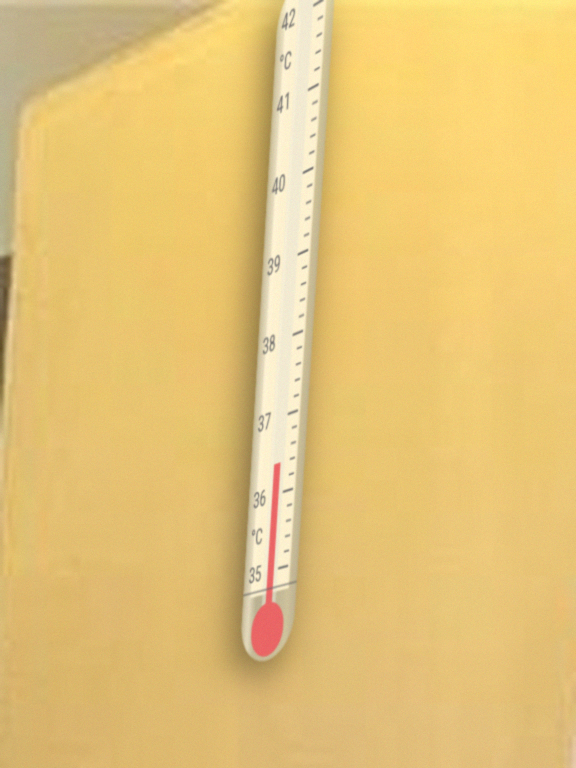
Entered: 36.4 °C
